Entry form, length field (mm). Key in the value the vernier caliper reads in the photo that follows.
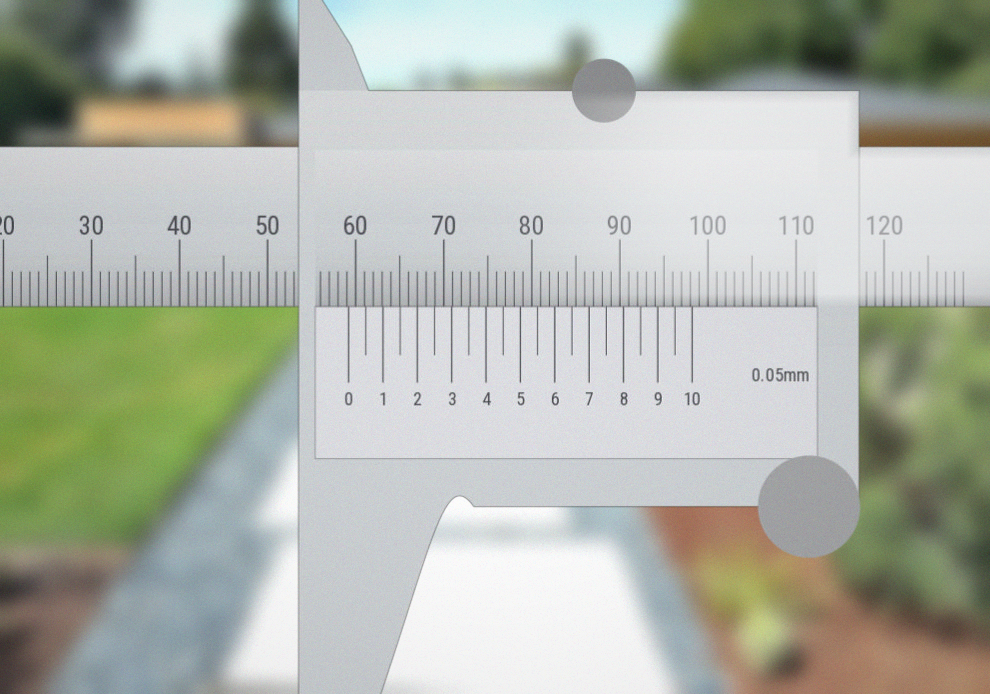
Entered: 59.2 mm
